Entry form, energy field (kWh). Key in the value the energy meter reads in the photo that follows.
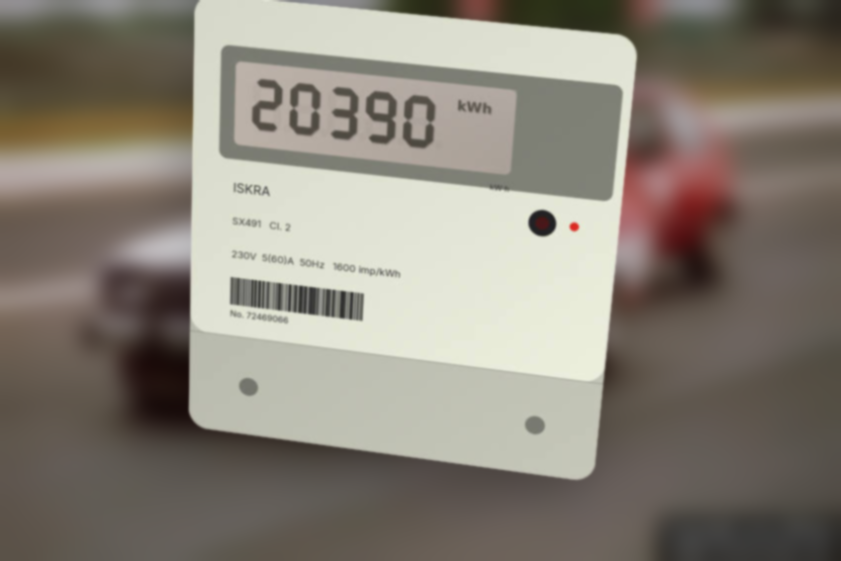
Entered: 20390 kWh
